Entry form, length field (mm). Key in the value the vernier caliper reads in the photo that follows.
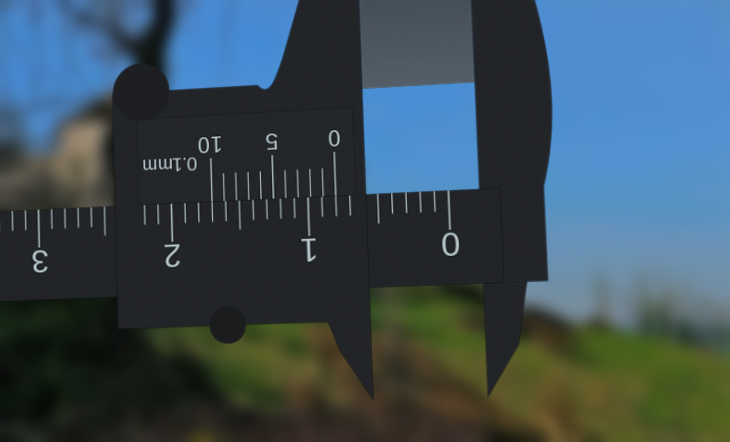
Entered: 8.0 mm
